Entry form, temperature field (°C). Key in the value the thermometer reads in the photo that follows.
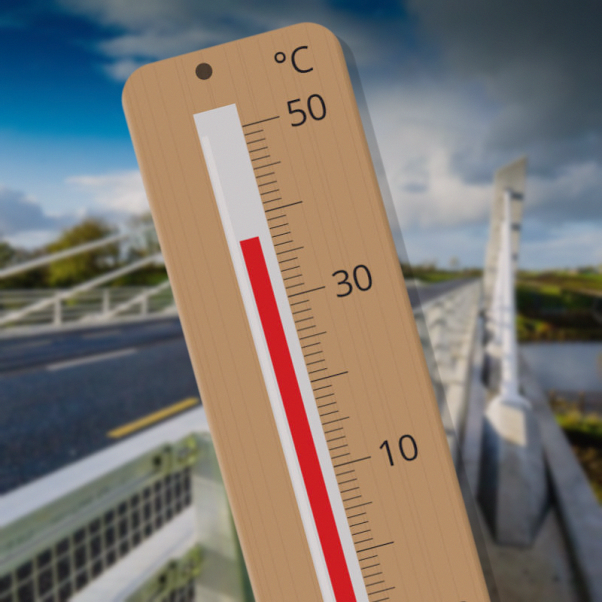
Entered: 37.5 °C
